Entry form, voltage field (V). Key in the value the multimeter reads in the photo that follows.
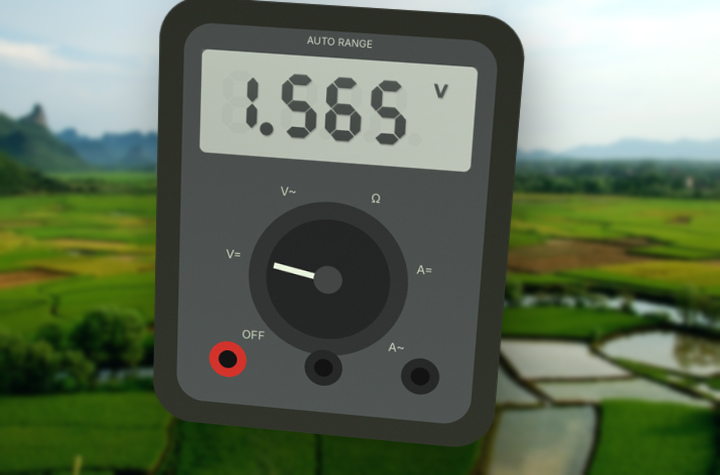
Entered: 1.565 V
